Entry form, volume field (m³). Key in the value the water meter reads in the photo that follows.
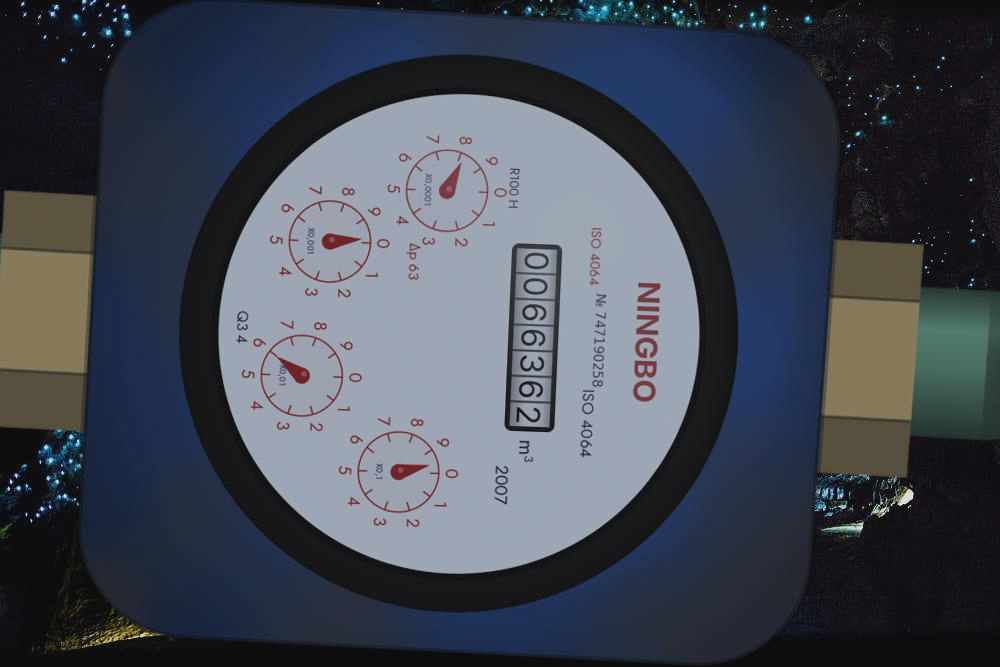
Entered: 66361.9598 m³
